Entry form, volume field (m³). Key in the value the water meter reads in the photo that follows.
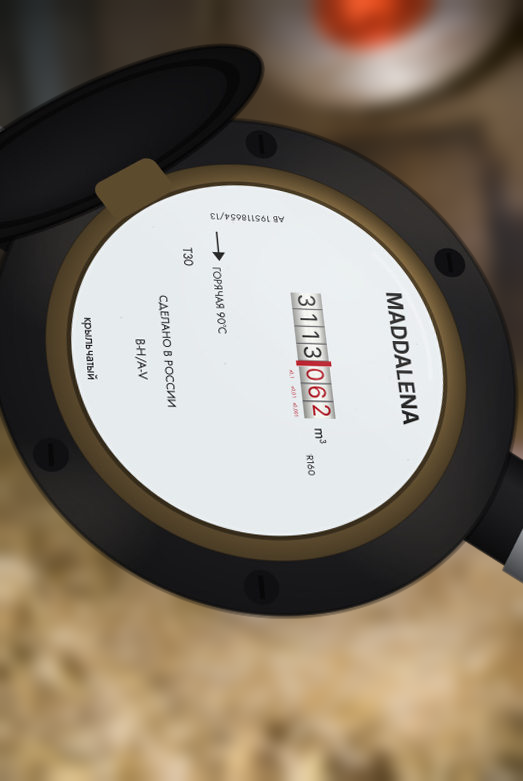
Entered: 3113.062 m³
